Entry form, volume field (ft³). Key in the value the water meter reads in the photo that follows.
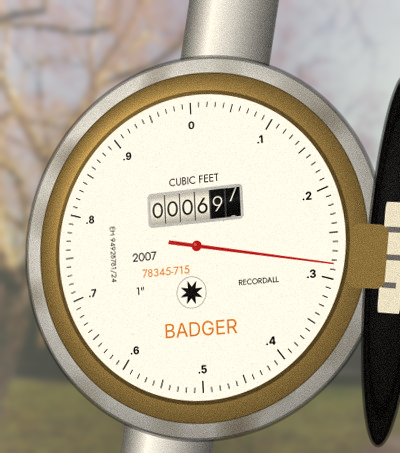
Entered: 697.28 ft³
